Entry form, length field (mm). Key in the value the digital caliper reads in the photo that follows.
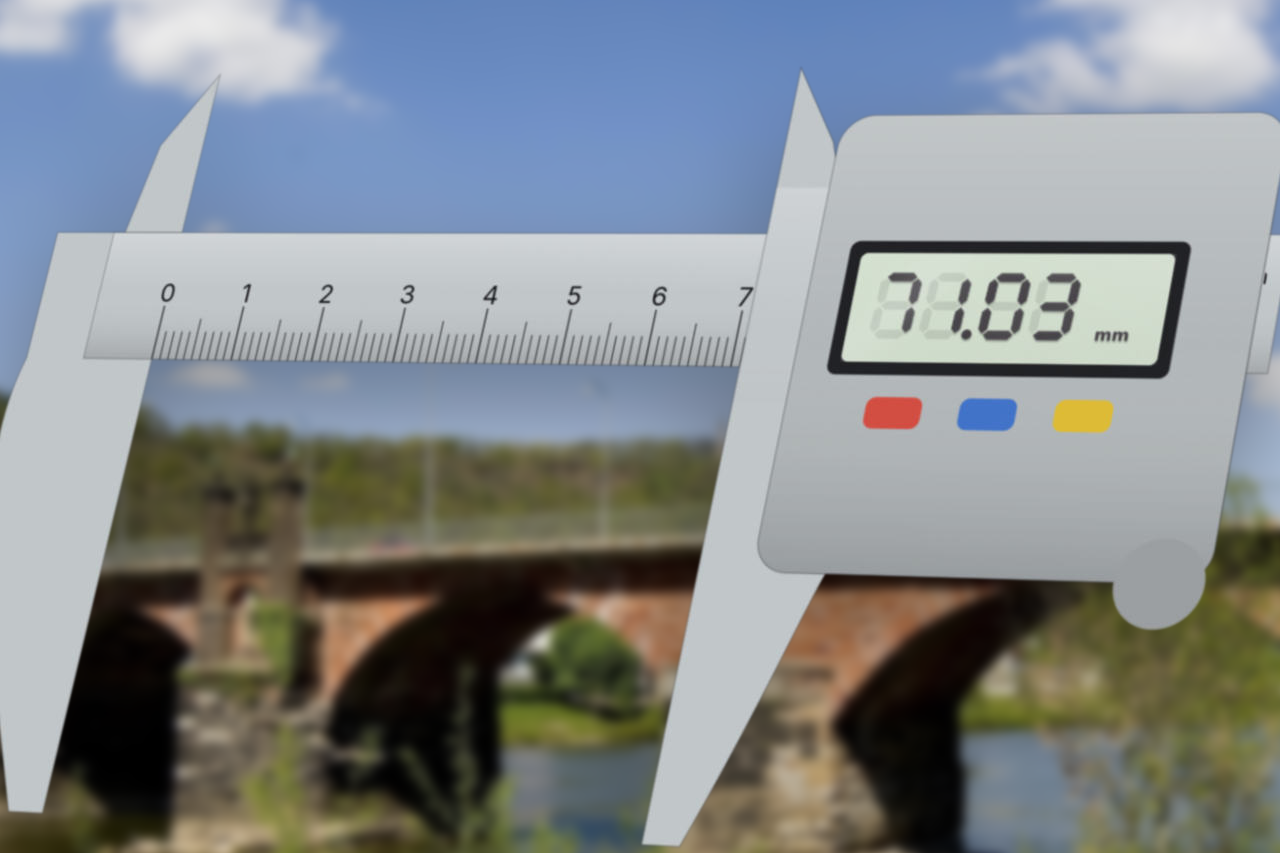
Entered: 71.03 mm
